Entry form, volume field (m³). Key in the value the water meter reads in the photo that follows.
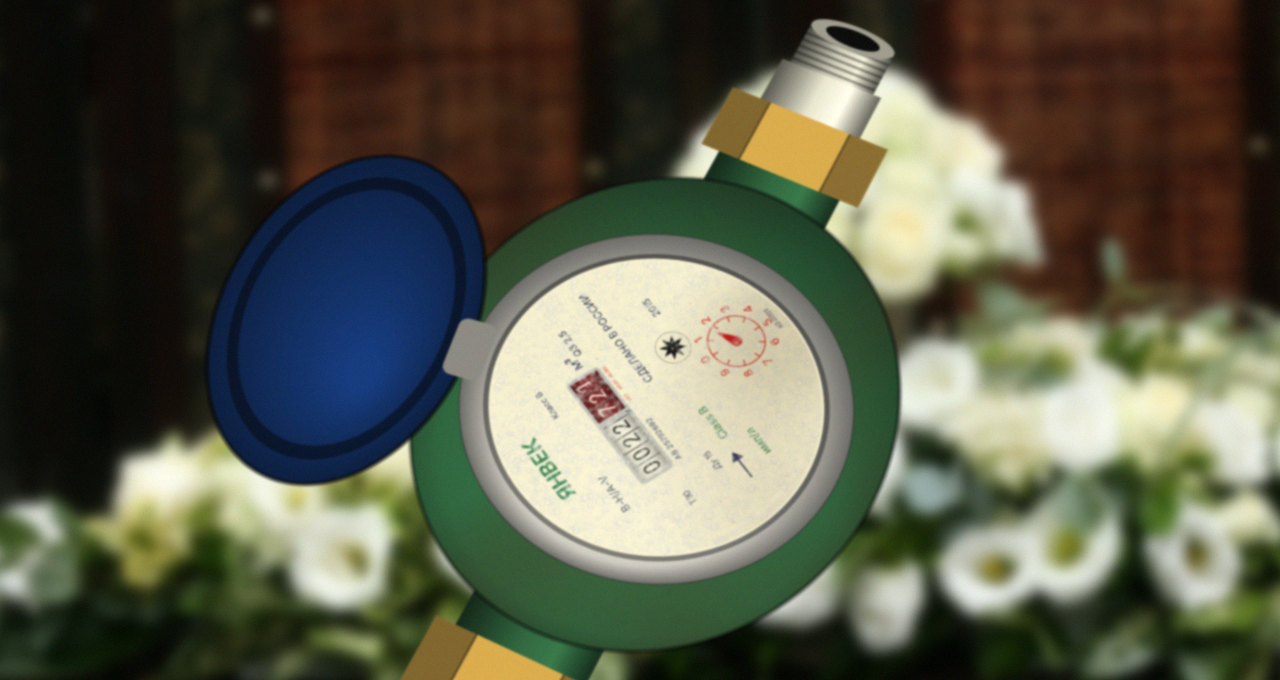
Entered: 22.7211 m³
